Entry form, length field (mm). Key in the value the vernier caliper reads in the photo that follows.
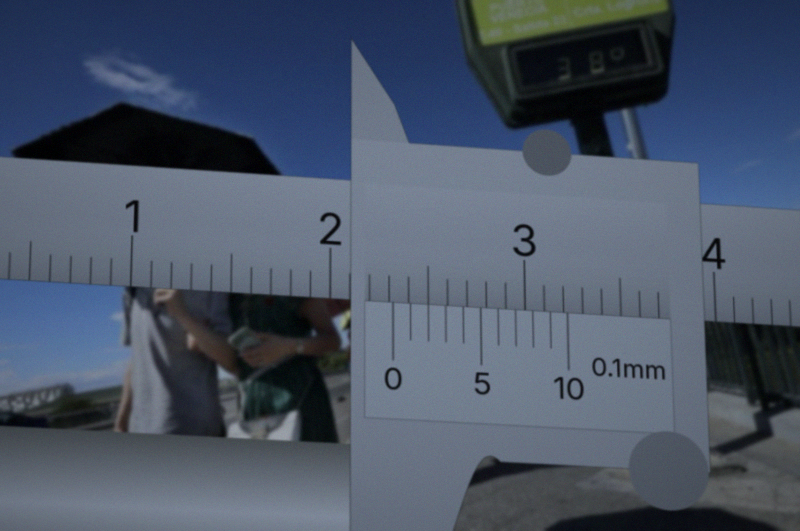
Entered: 23.2 mm
